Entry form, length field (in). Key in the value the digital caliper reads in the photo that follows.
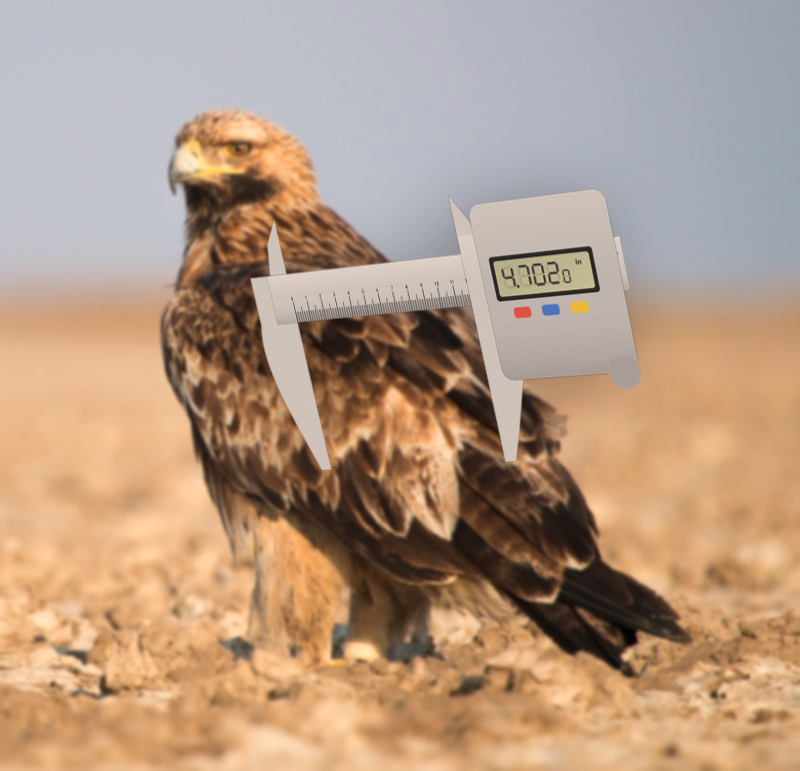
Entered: 4.7020 in
